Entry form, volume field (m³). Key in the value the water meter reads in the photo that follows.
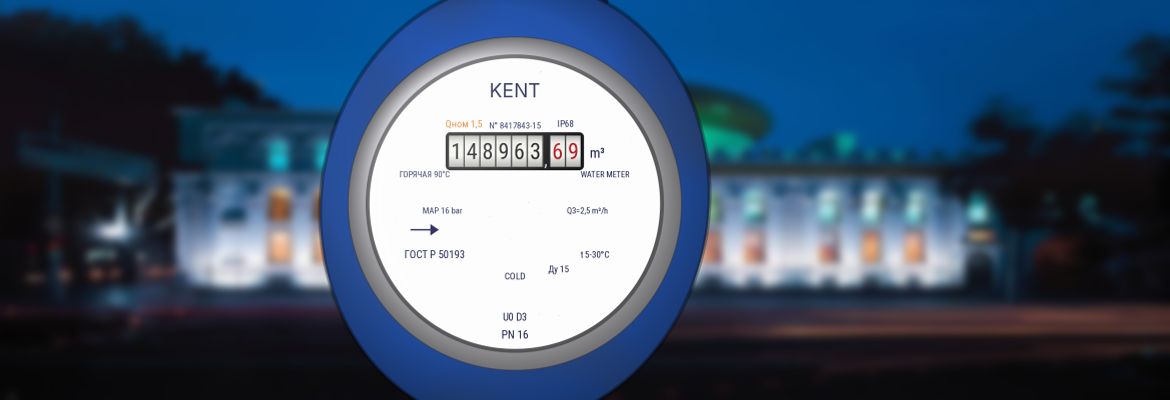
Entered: 148963.69 m³
